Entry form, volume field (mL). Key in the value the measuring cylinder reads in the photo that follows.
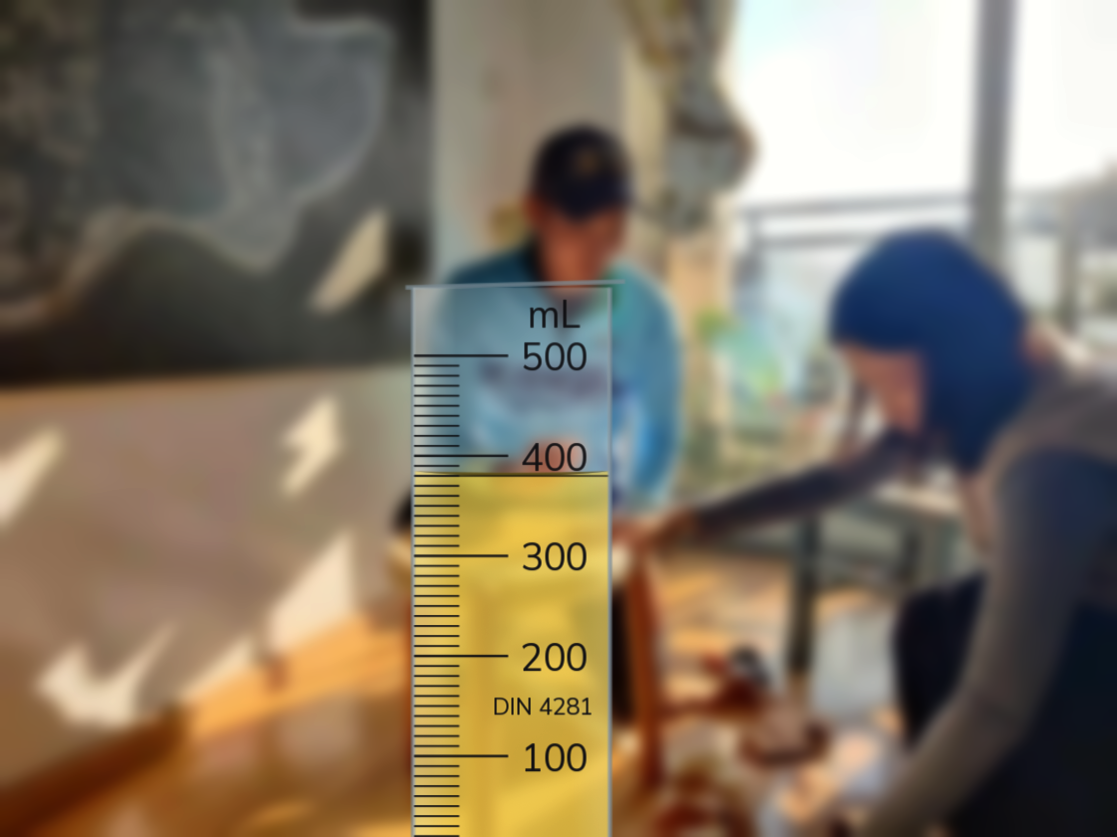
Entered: 380 mL
